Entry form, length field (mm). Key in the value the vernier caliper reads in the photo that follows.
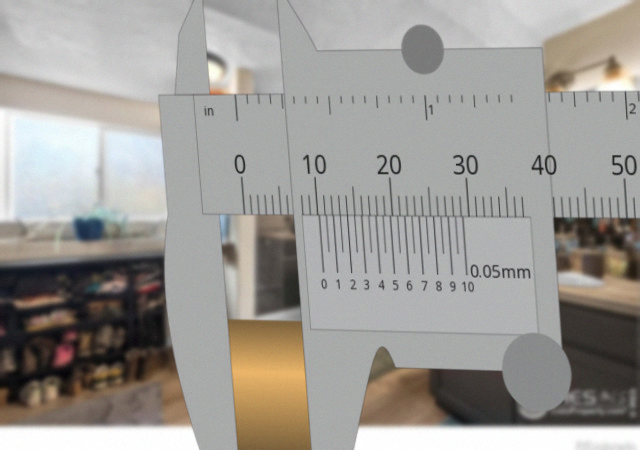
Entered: 10.2 mm
